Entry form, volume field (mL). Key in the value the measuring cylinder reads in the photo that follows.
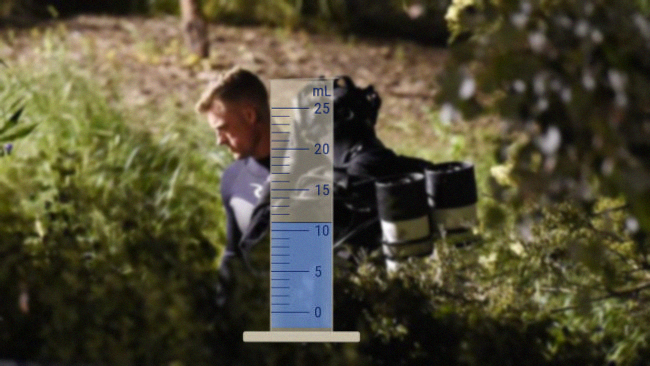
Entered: 11 mL
